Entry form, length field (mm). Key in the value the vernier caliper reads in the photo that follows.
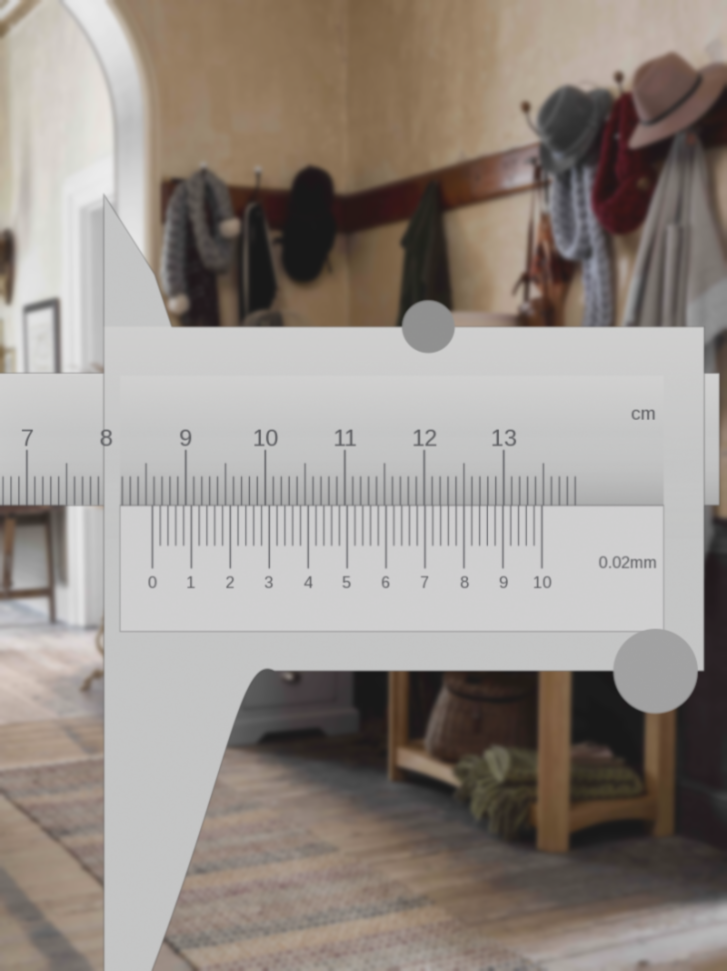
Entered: 85.8 mm
